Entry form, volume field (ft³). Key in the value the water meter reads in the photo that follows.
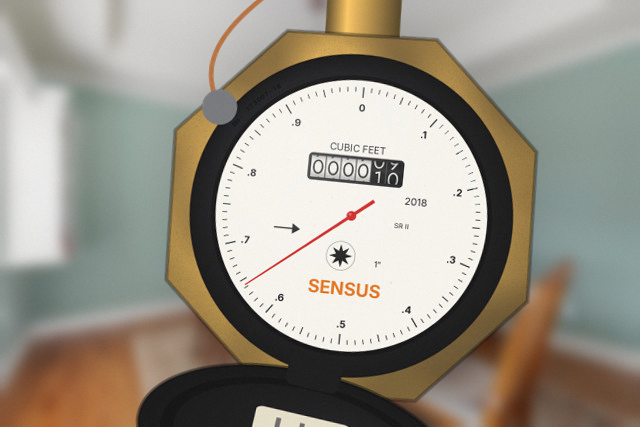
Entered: 9.64 ft³
